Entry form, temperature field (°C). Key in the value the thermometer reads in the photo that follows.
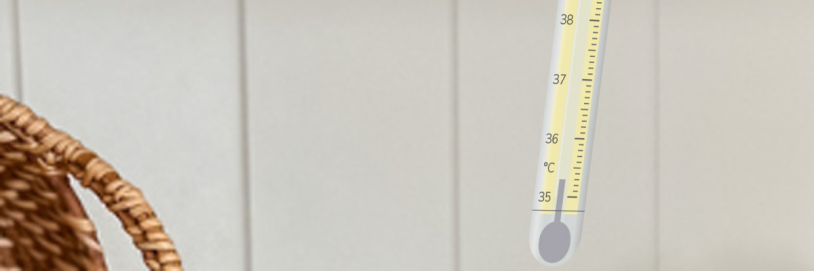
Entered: 35.3 °C
